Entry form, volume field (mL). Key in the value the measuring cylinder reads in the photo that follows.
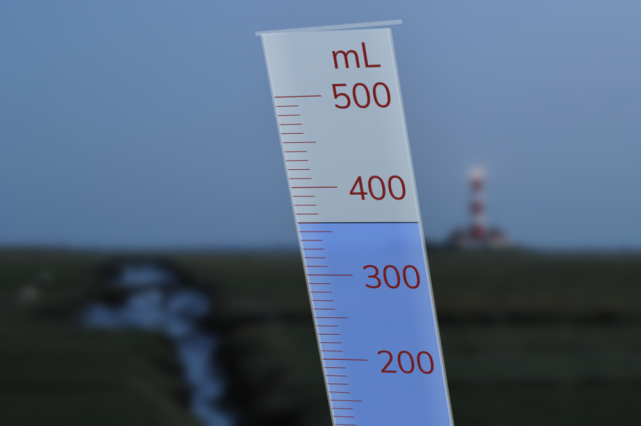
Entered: 360 mL
